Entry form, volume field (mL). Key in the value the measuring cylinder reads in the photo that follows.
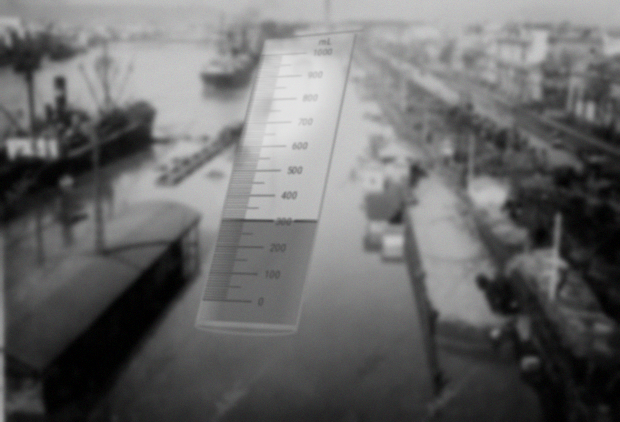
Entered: 300 mL
